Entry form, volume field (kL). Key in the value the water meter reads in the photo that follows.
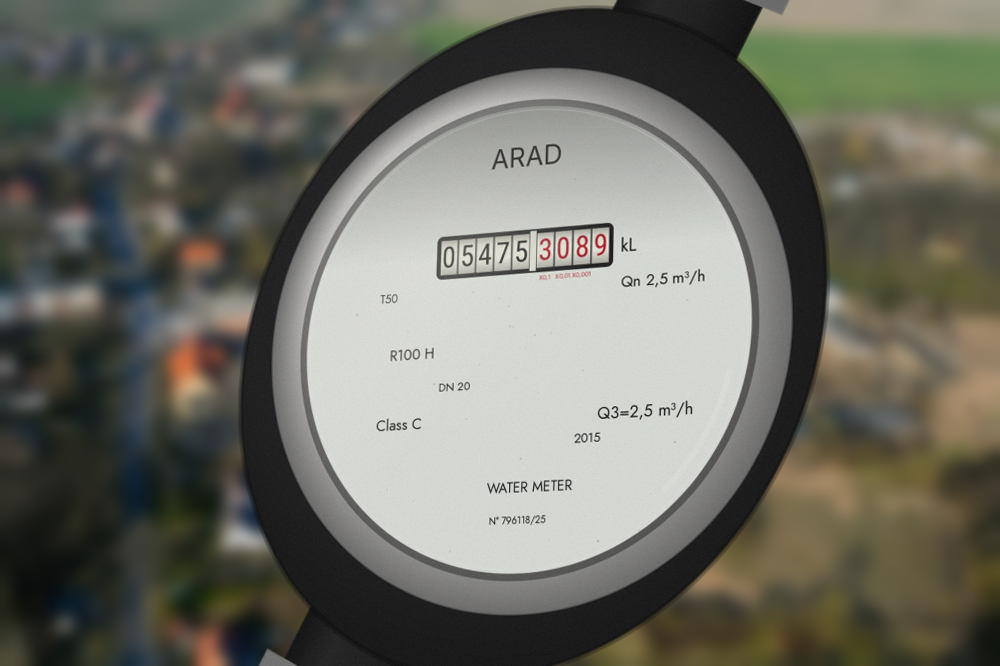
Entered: 5475.3089 kL
